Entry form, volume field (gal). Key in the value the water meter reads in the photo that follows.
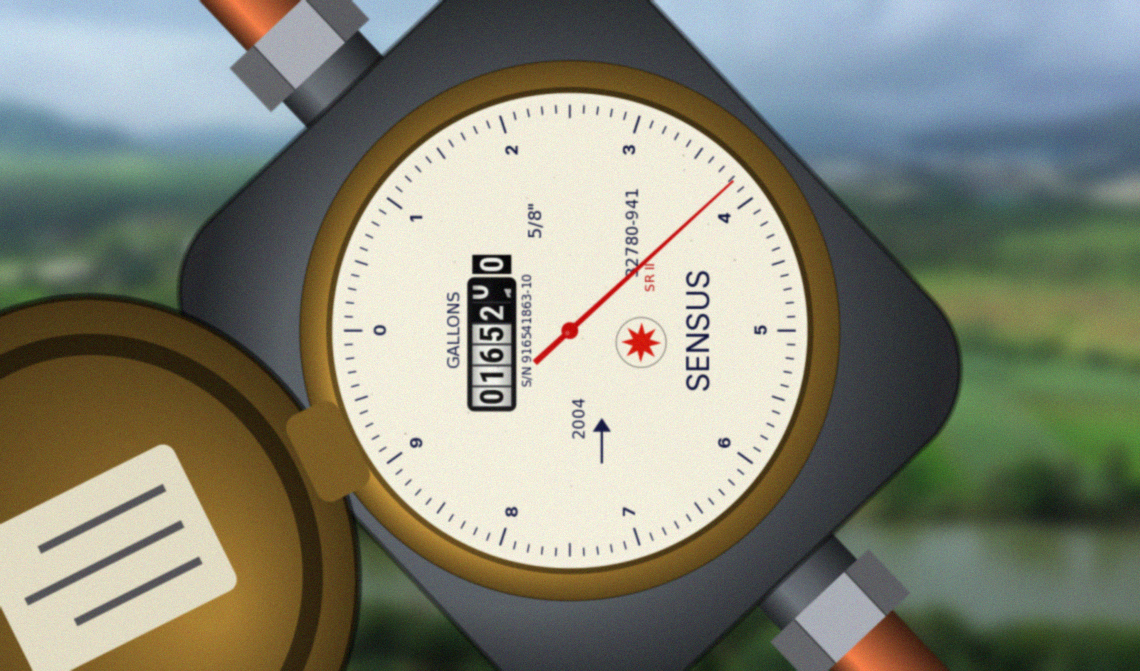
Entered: 165203.8 gal
